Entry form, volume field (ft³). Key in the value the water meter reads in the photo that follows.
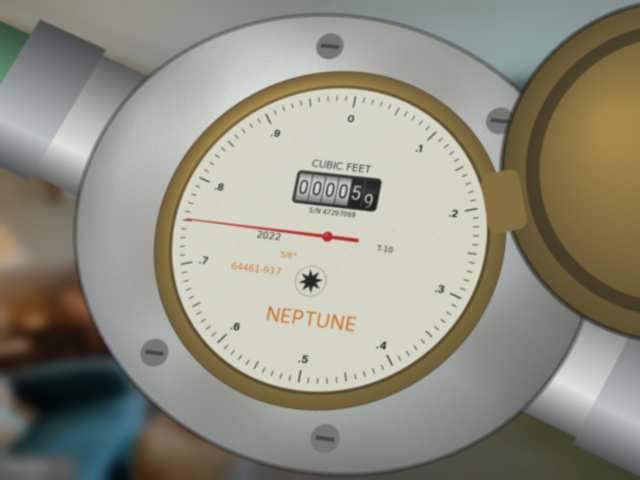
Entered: 58.75 ft³
